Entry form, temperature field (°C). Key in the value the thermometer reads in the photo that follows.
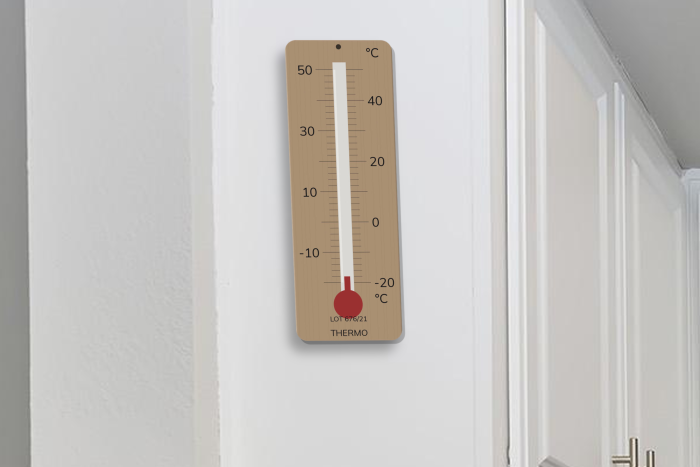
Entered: -18 °C
